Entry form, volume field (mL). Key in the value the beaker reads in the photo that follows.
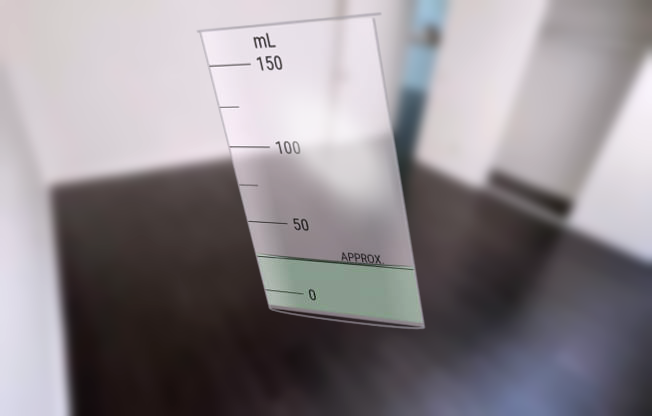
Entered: 25 mL
